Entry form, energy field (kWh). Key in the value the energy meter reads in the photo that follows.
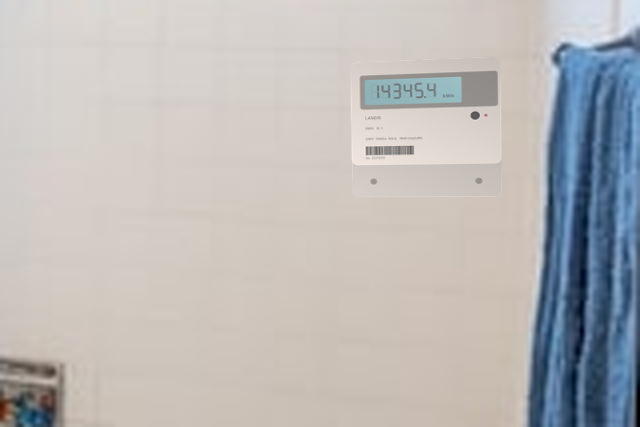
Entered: 14345.4 kWh
